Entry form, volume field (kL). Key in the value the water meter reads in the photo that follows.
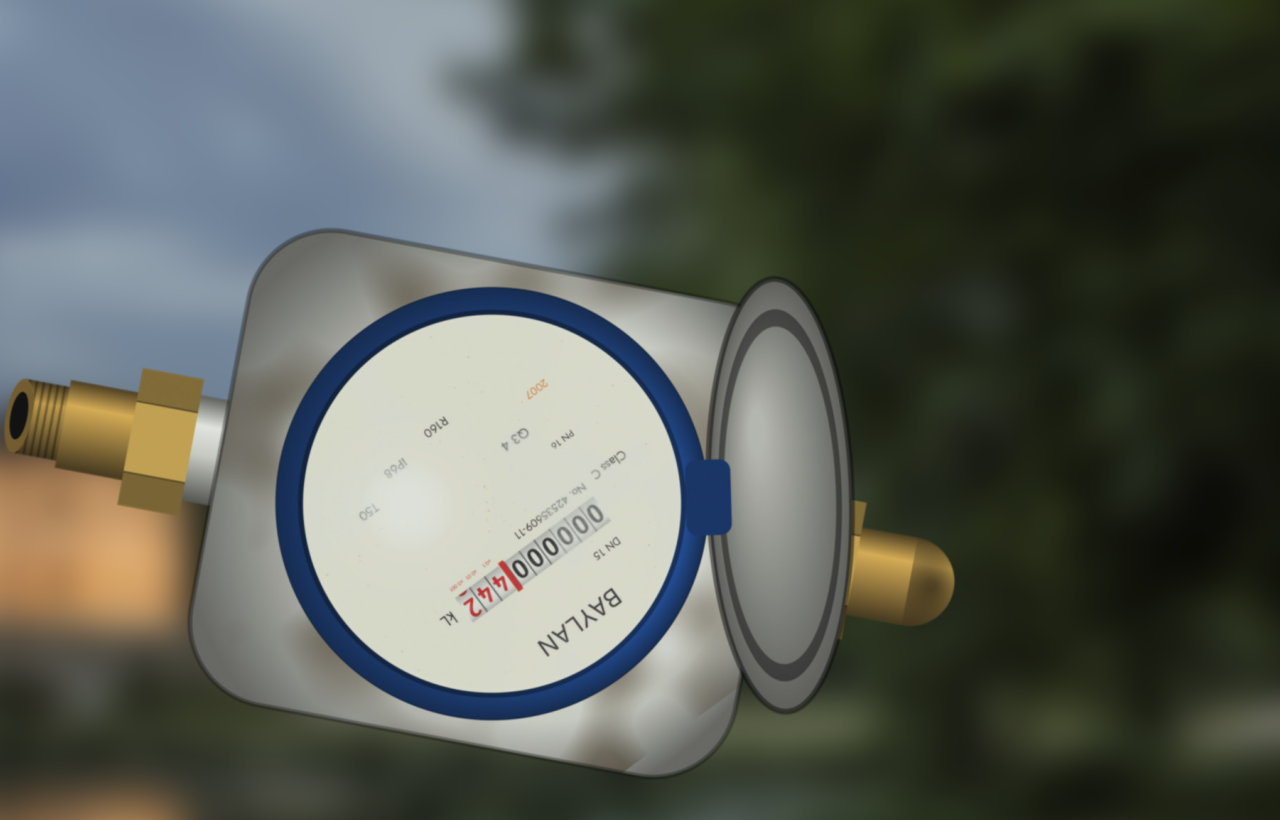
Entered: 0.442 kL
